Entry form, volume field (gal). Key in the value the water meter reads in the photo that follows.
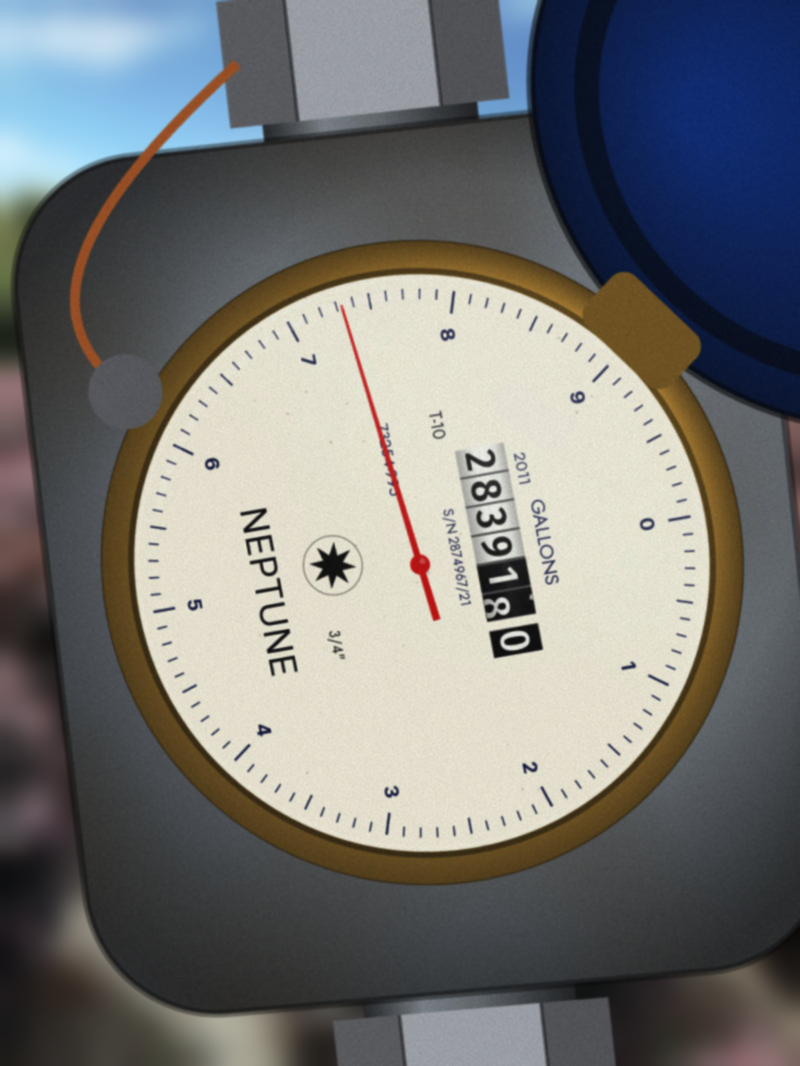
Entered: 2839177.3 gal
